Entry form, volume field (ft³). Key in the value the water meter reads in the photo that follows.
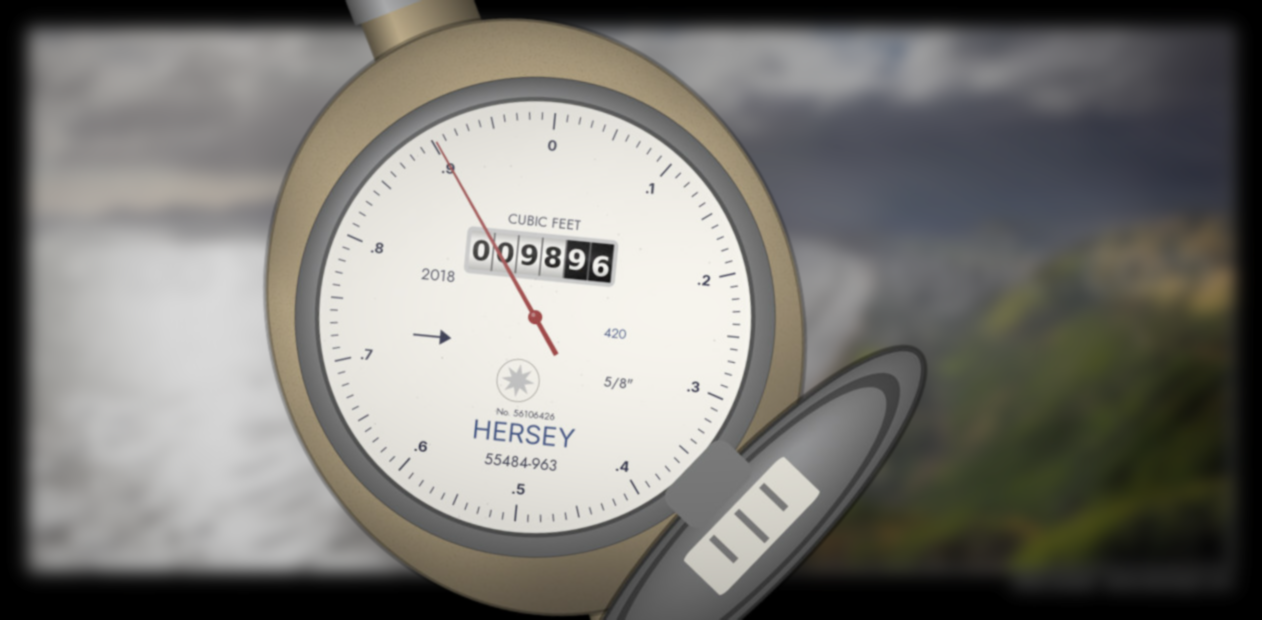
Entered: 9895.90 ft³
